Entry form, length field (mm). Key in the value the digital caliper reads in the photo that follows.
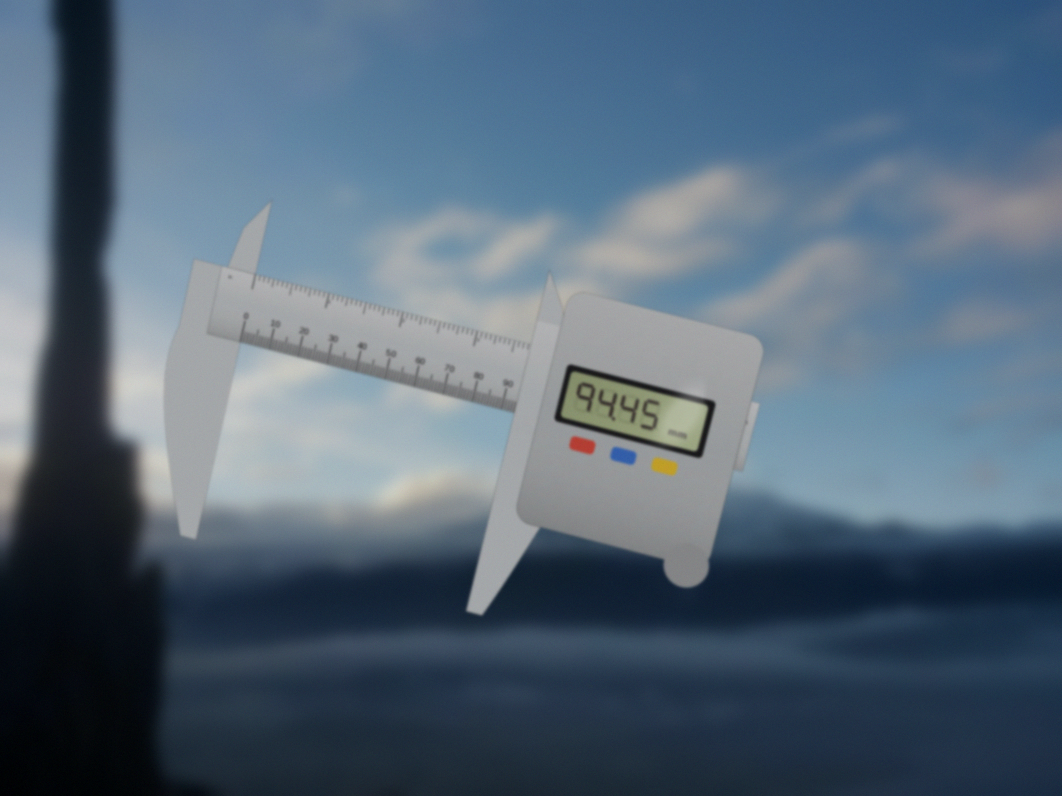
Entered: 94.45 mm
